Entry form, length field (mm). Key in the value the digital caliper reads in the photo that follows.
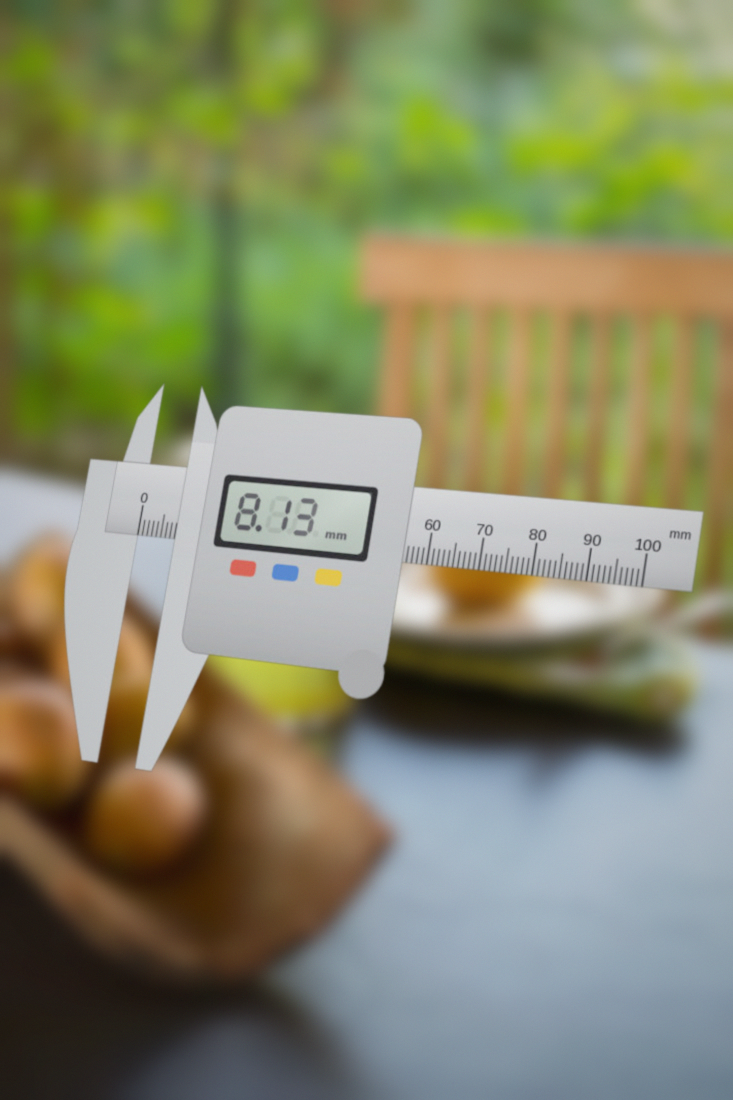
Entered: 8.13 mm
